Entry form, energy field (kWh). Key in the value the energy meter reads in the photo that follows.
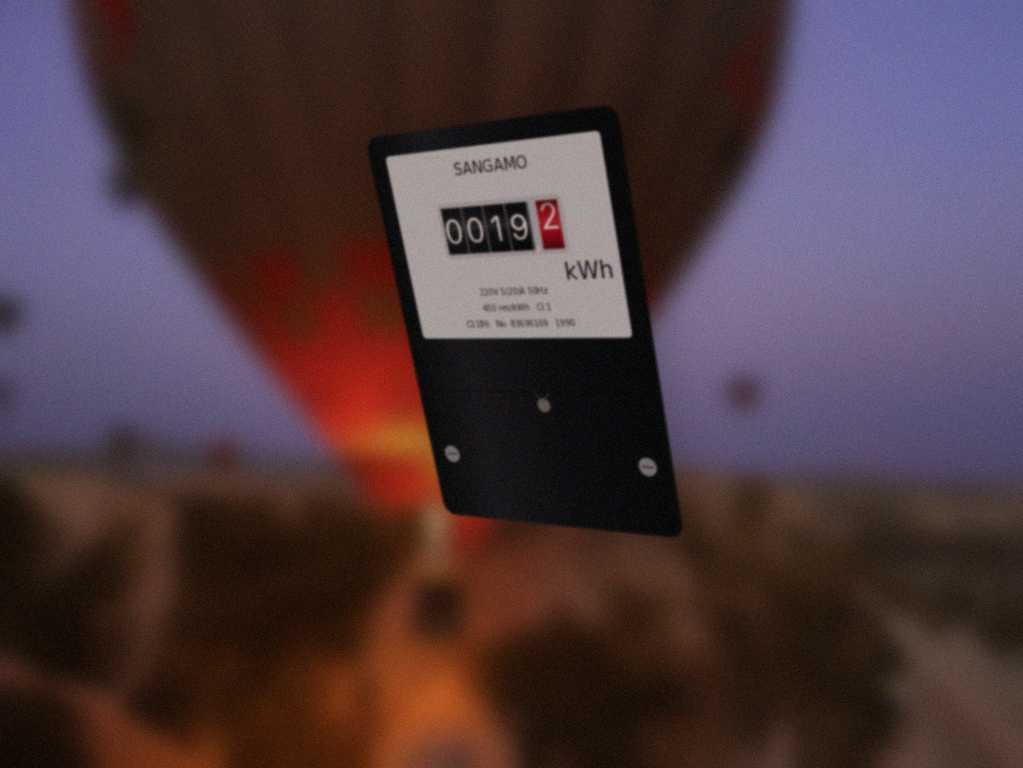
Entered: 19.2 kWh
